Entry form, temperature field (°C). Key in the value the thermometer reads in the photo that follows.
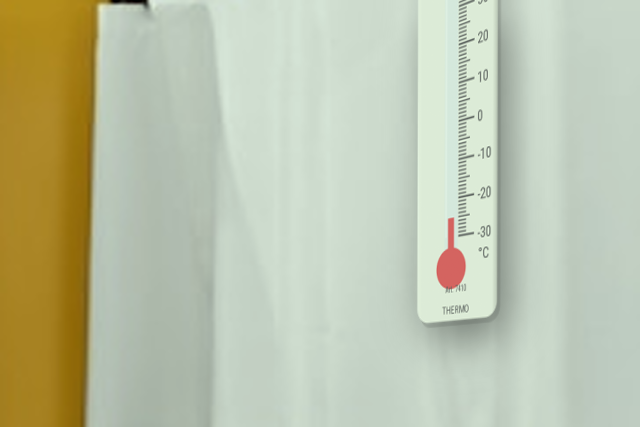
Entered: -25 °C
